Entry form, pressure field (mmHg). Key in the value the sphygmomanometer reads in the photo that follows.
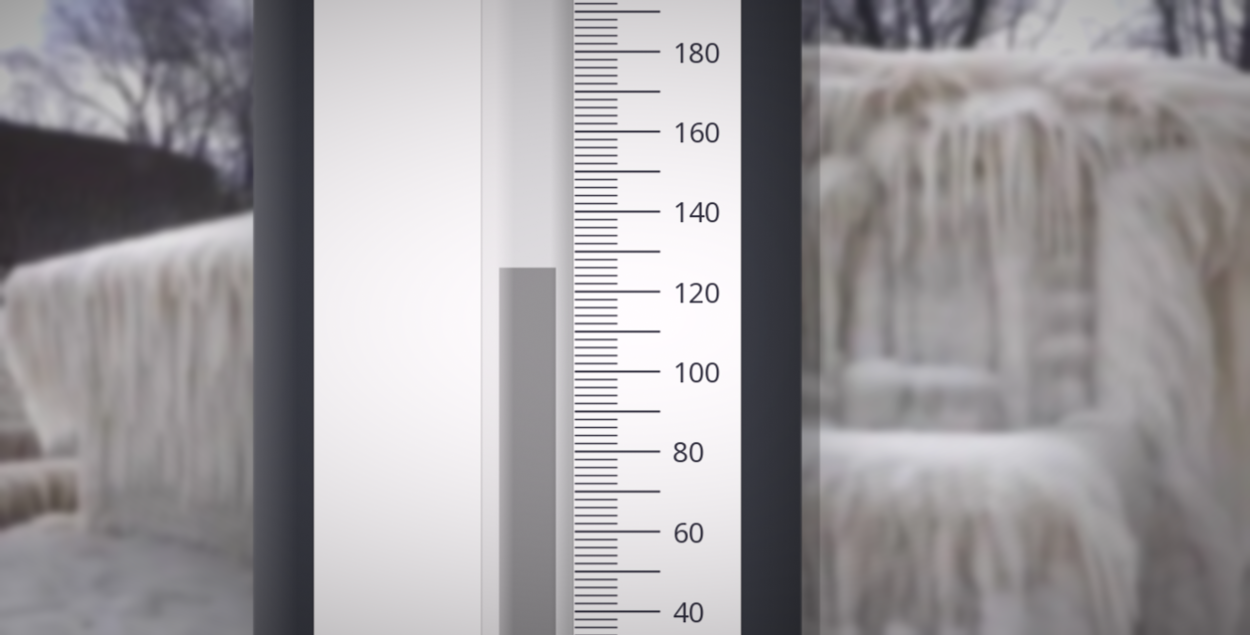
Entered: 126 mmHg
